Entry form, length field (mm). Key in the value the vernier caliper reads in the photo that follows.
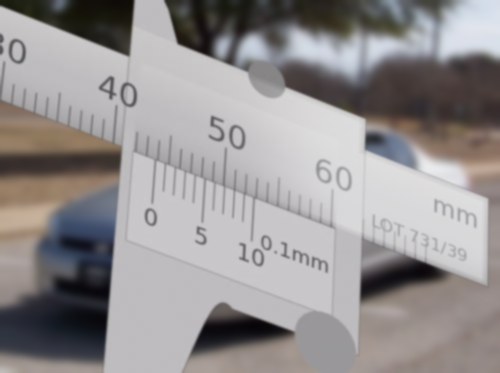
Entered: 43.8 mm
